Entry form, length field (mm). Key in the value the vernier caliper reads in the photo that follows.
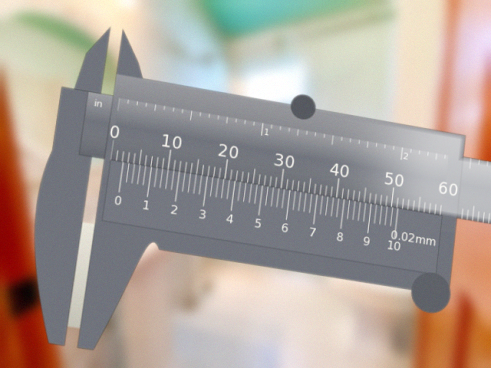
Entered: 2.2 mm
